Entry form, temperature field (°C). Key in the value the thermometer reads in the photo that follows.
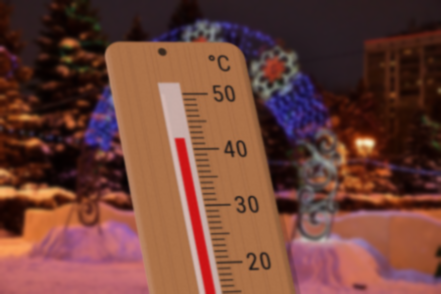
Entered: 42 °C
